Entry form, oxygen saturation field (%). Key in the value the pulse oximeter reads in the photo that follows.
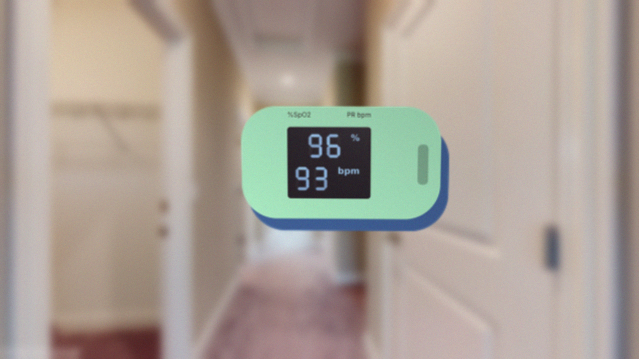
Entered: 96 %
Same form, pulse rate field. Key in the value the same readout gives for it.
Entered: 93 bpm
